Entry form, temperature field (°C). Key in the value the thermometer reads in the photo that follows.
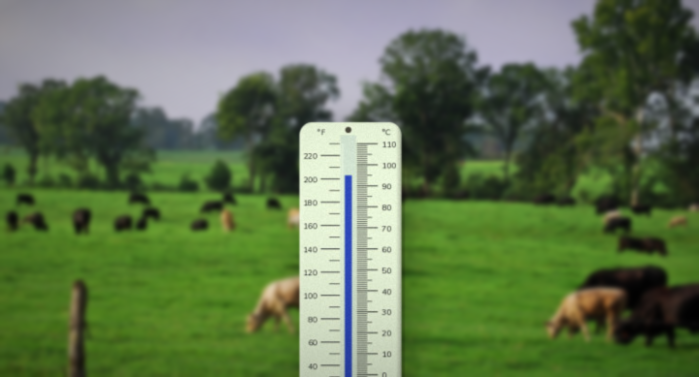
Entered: 95 °C
